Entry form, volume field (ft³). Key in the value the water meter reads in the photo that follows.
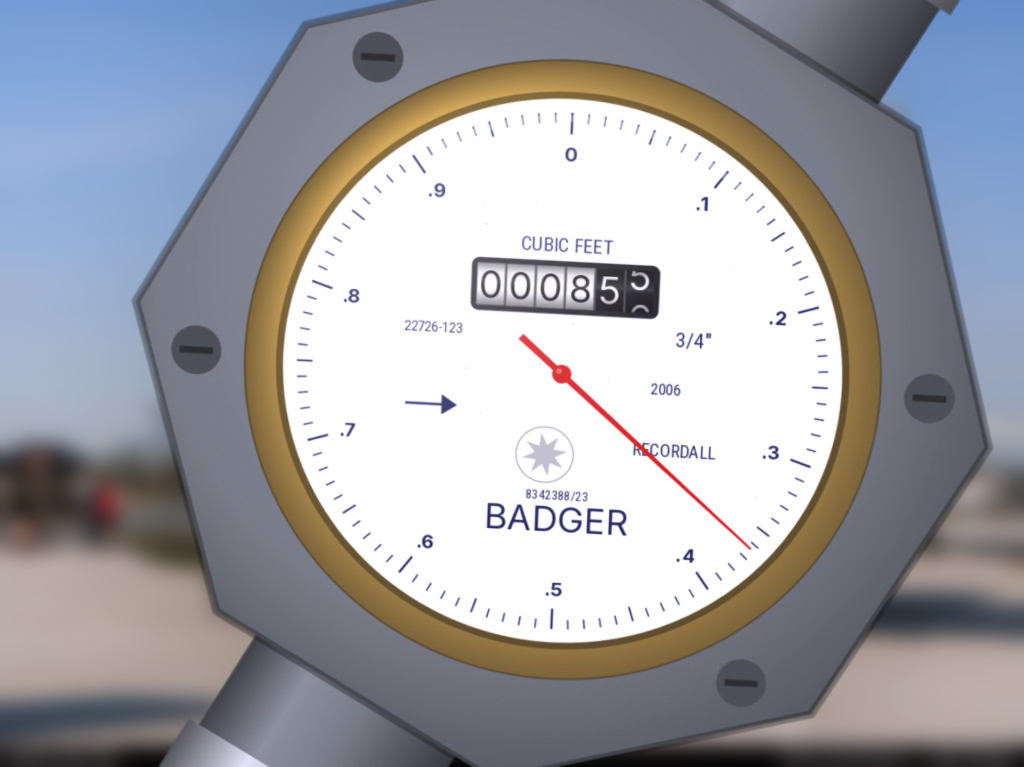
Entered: 855.36 ft³
